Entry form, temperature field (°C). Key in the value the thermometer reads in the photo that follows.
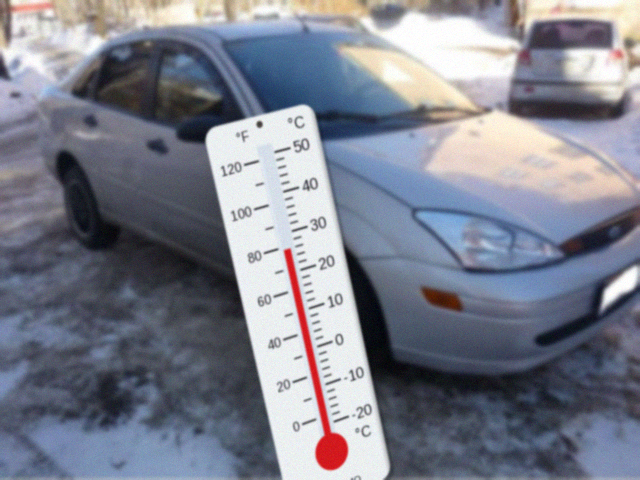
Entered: 26 °C
